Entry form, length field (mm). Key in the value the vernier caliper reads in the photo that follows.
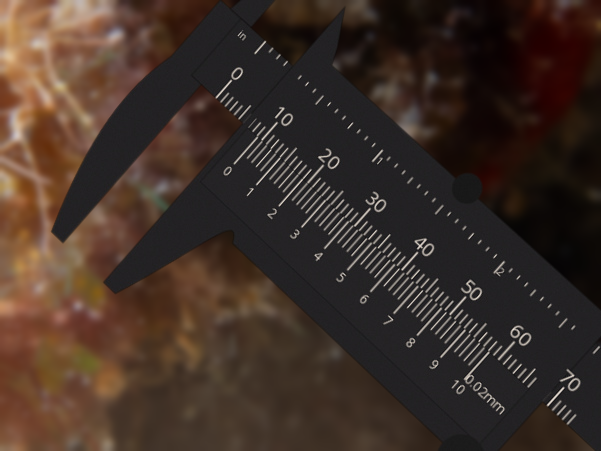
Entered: 9.2 mm
